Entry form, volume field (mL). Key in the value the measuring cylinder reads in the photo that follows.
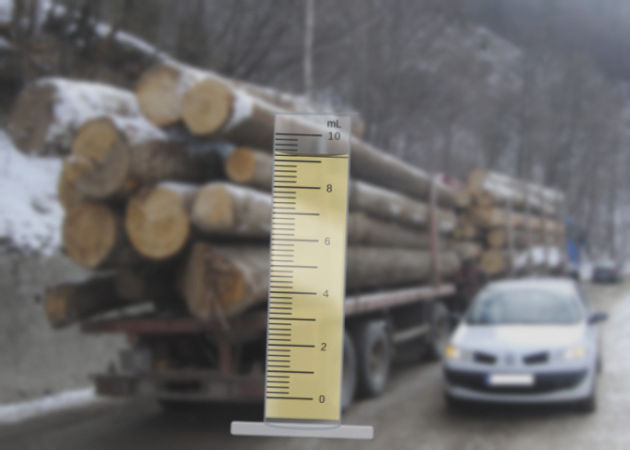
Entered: 9.2 mL
